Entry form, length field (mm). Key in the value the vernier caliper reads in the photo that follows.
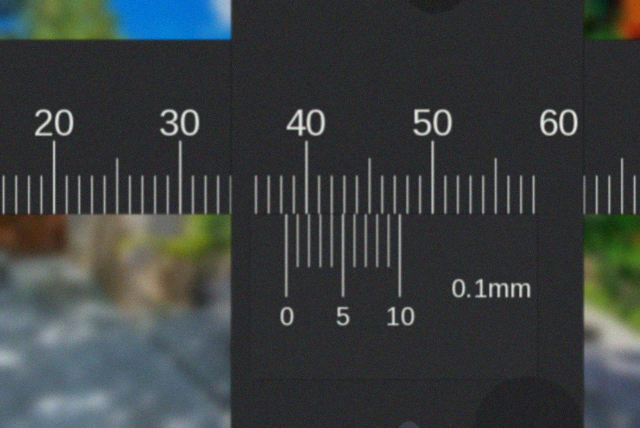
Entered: 38.4 mm
